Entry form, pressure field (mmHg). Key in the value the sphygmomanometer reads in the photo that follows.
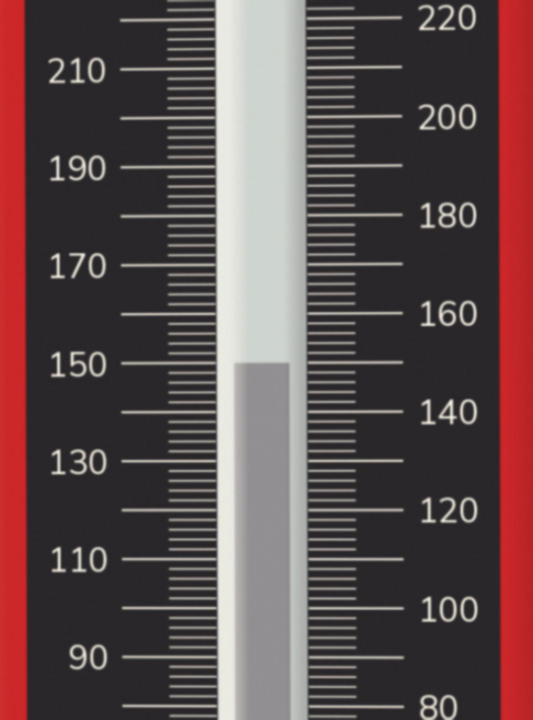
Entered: 150 mmHg
